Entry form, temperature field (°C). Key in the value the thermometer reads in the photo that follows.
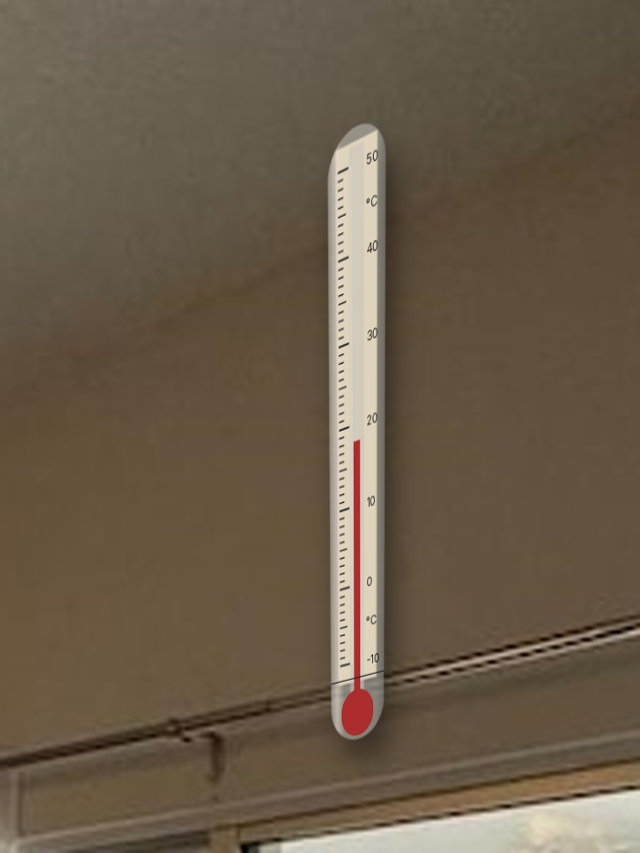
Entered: 18 °C
